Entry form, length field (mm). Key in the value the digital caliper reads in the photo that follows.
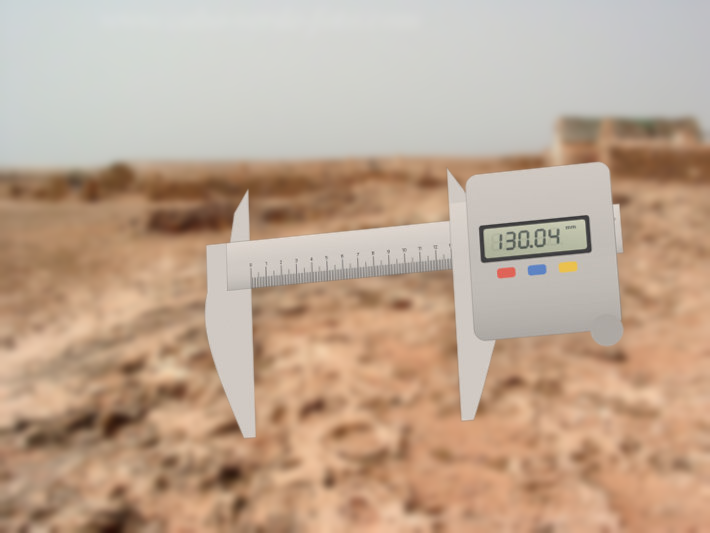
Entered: 130.04 mm
